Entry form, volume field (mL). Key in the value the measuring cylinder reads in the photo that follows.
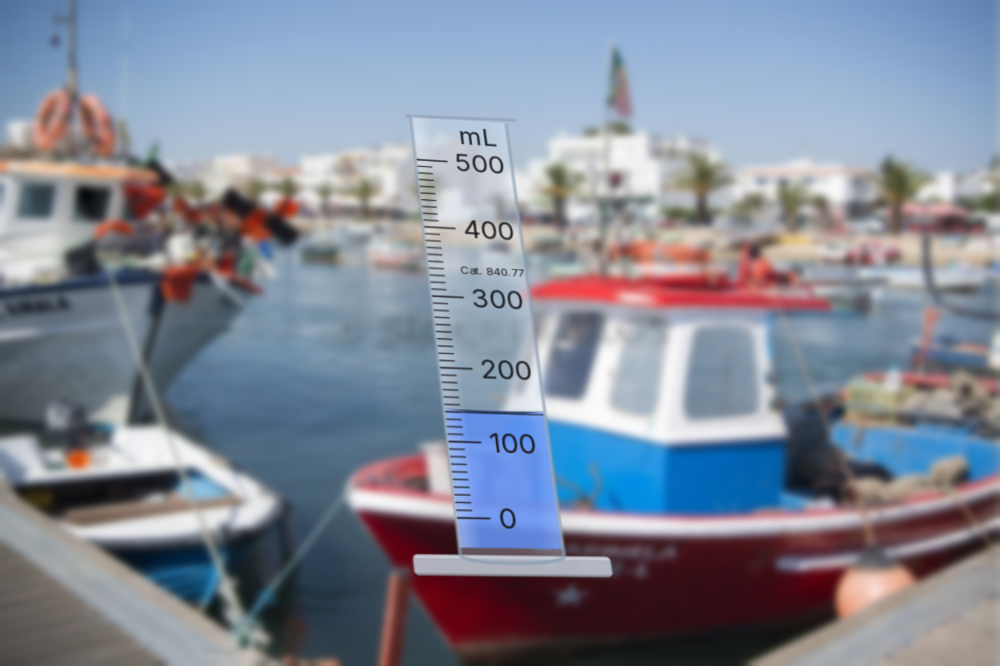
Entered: 140 mL
